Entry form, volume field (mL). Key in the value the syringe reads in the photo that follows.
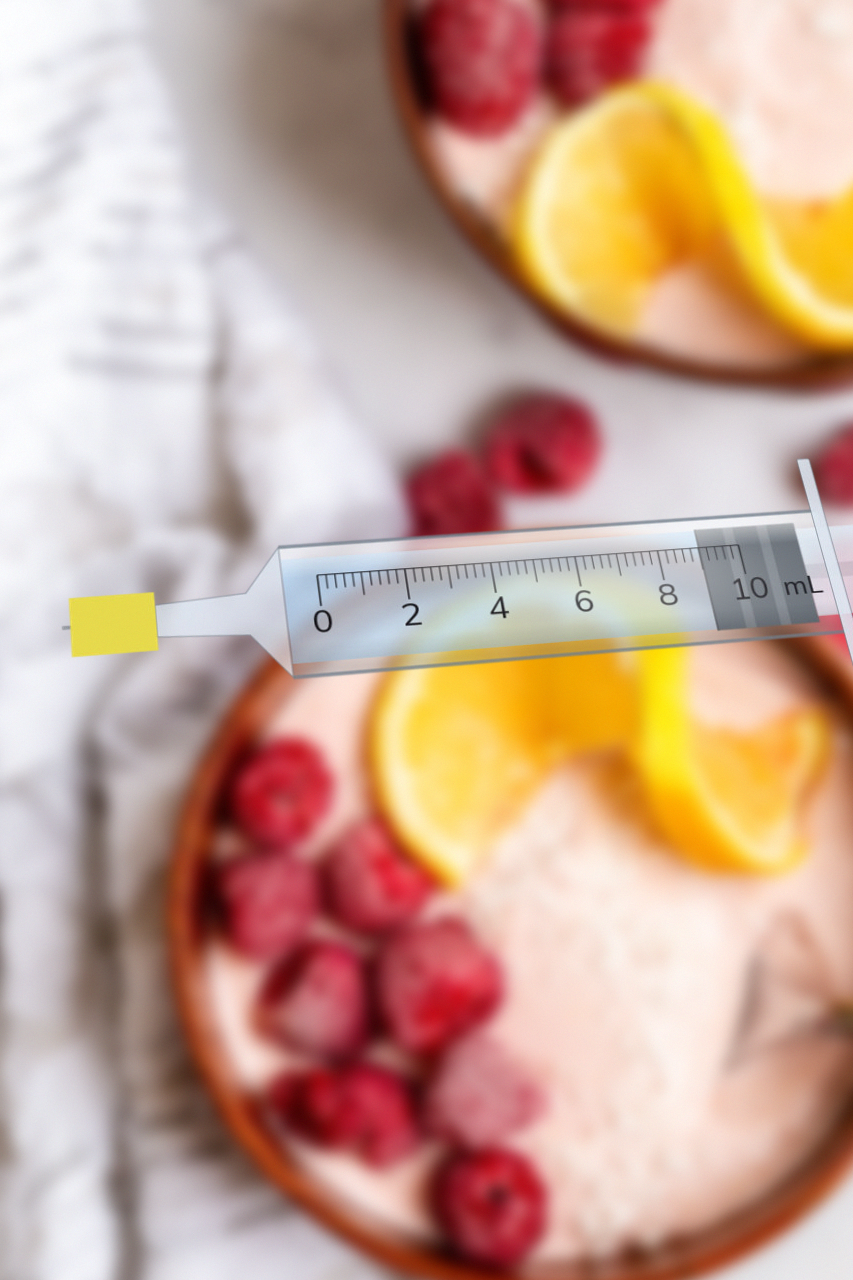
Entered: 9 mL
